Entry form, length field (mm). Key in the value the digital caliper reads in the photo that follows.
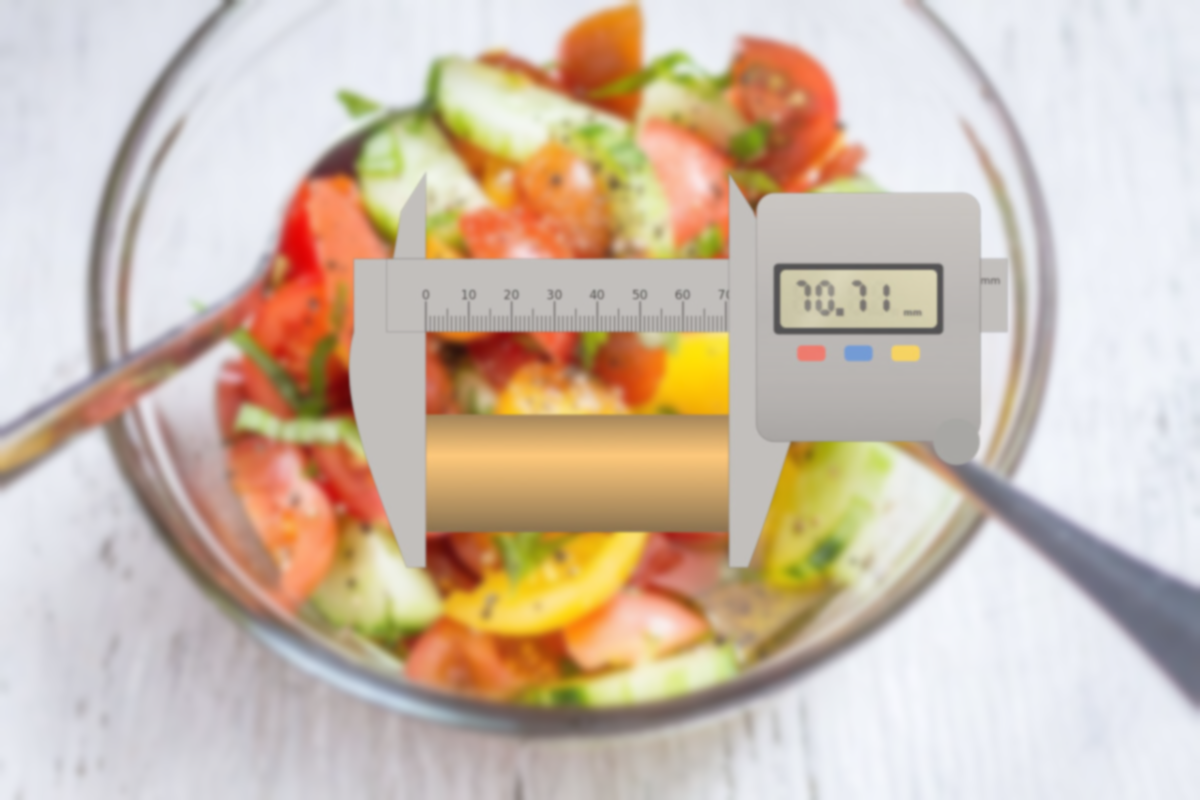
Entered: 70.71 mm
